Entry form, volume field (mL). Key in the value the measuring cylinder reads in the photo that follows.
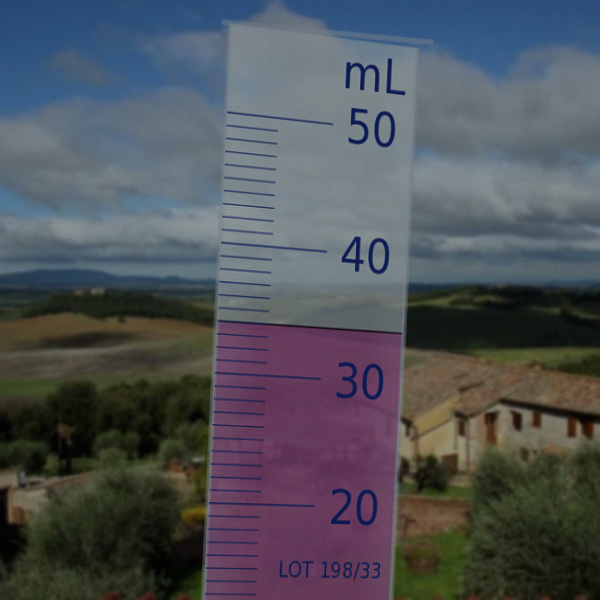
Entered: 34 mL
